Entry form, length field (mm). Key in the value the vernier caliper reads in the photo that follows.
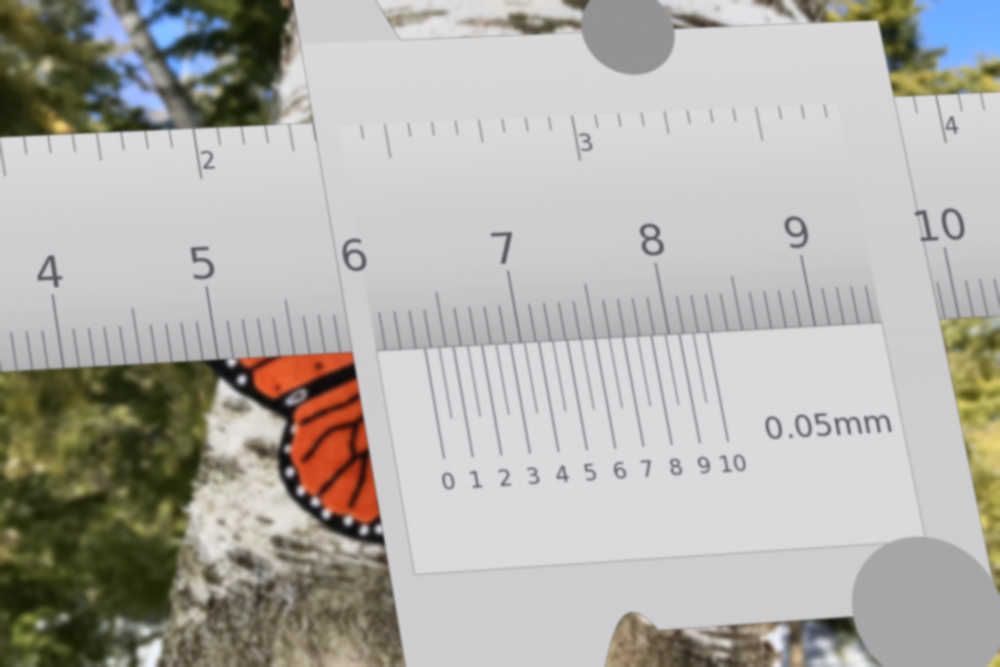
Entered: 63.6 mm
